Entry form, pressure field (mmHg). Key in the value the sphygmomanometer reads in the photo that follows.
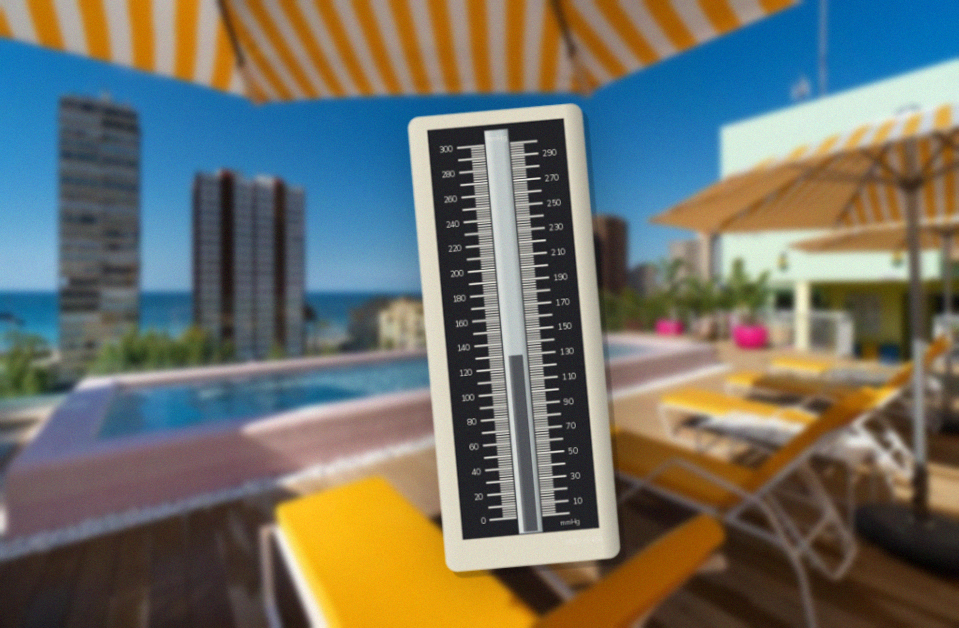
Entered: 130 mmHg
